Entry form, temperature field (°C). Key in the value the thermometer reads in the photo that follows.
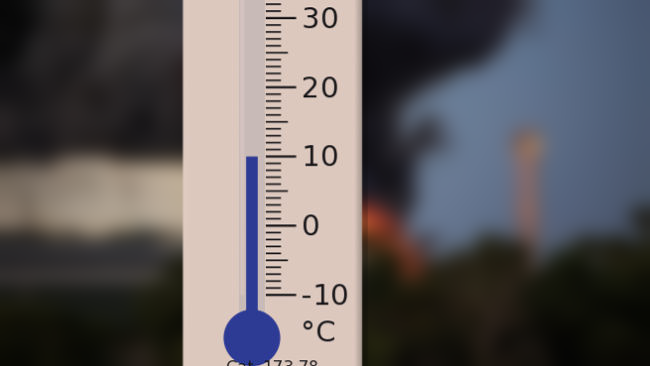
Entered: 10 °C
